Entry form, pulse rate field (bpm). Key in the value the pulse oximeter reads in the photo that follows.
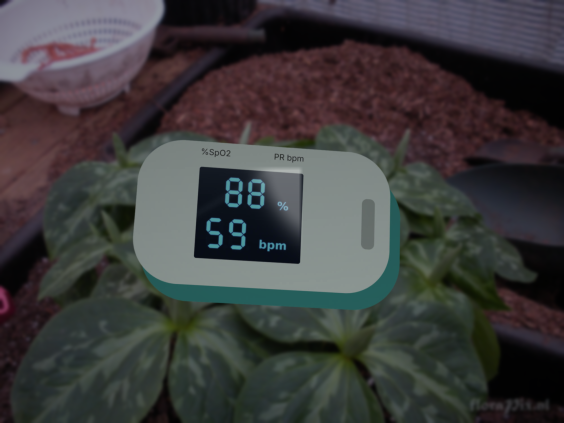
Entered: 59 bpm
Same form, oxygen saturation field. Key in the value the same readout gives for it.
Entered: 88 %
